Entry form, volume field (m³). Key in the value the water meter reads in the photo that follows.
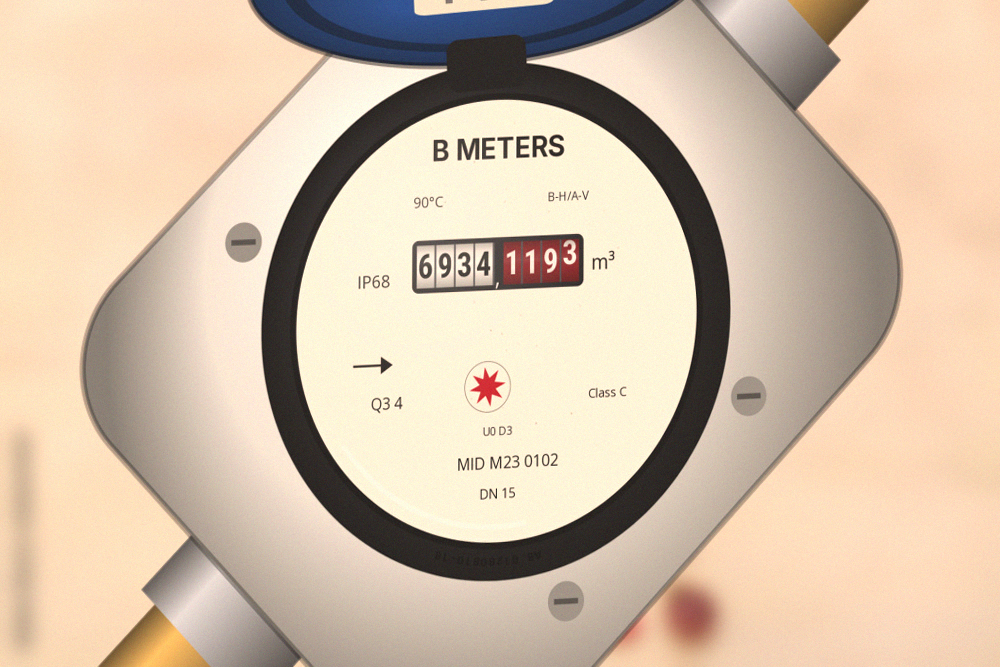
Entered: 6934.1193 m³
